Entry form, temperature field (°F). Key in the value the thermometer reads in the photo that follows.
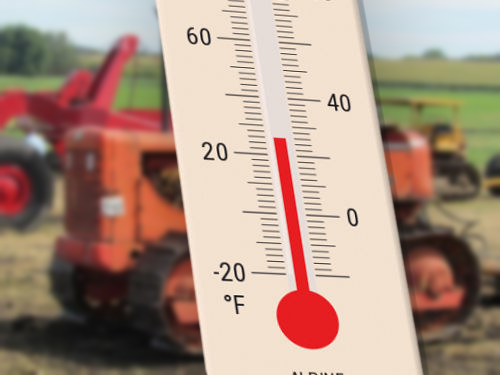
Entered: 26 °F
